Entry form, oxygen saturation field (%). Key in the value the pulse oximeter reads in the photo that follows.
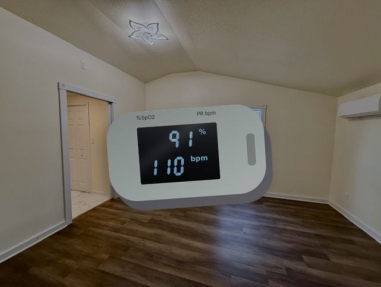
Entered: 91 %
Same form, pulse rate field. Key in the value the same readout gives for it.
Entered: 110 bpm
